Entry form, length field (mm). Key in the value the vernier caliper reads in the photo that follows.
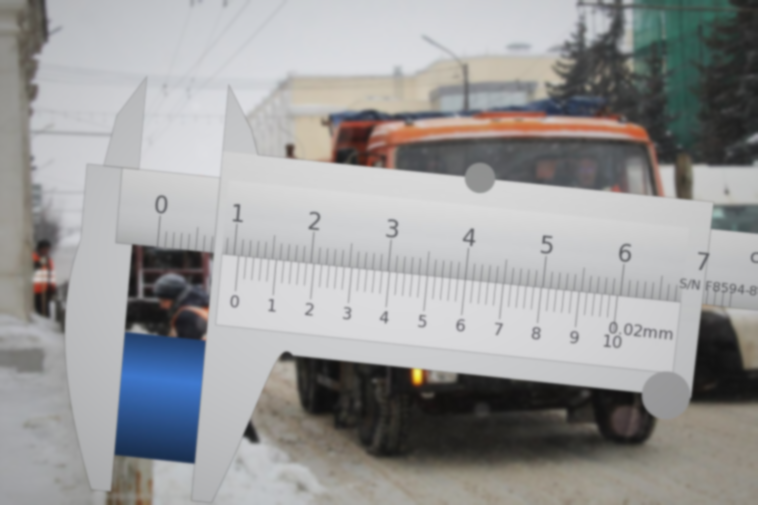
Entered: 10.6 mm
